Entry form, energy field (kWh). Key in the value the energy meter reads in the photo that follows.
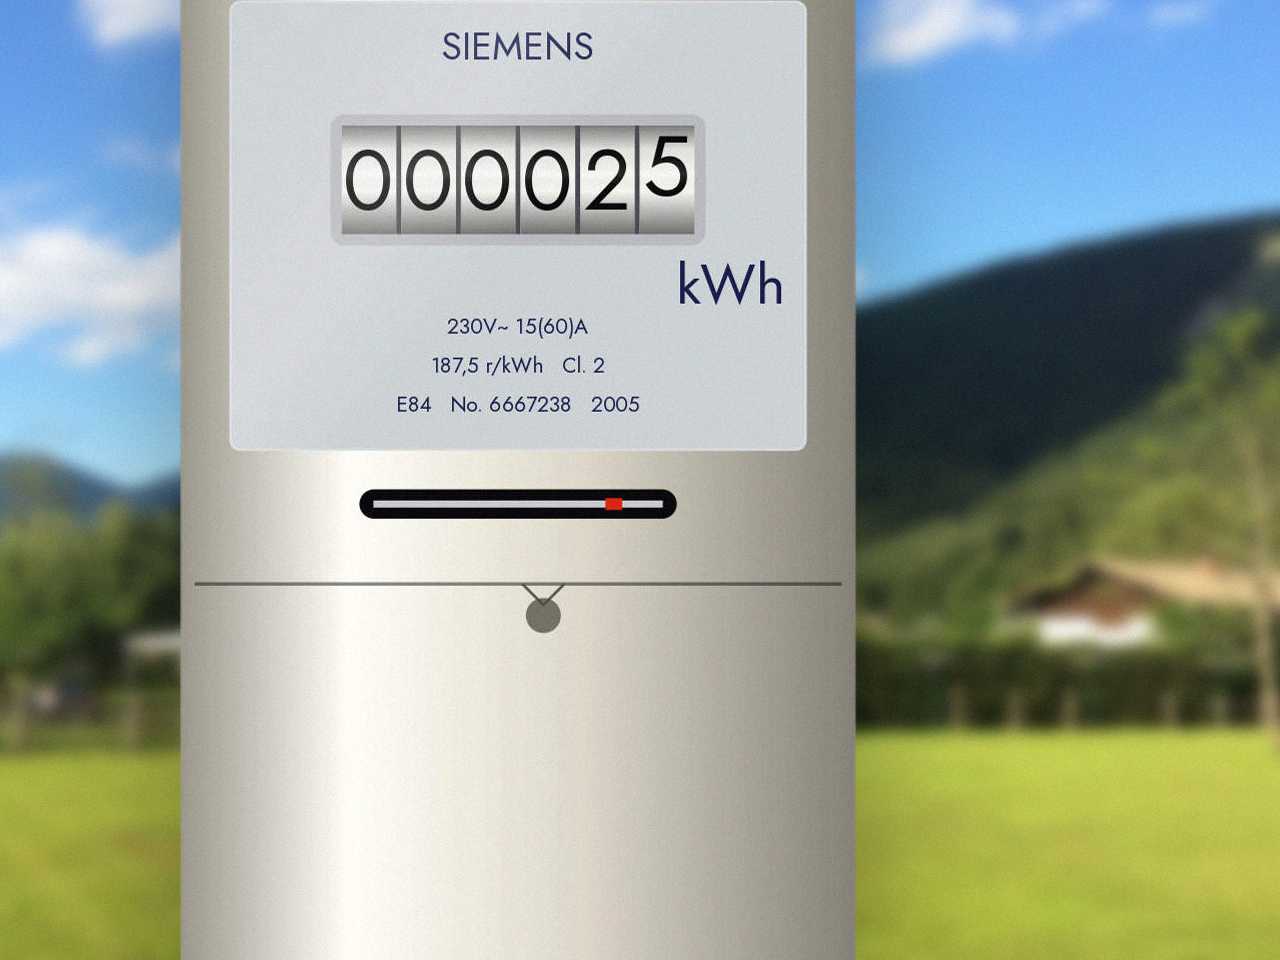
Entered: 25 kWh
